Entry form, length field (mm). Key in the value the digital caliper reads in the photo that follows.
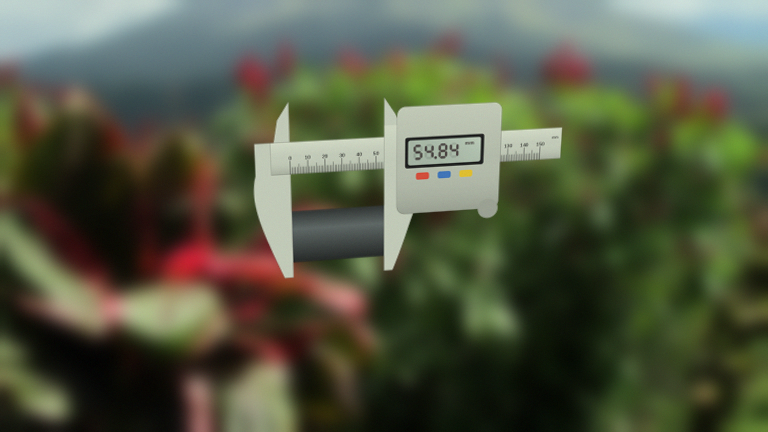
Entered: 54.84 mm
